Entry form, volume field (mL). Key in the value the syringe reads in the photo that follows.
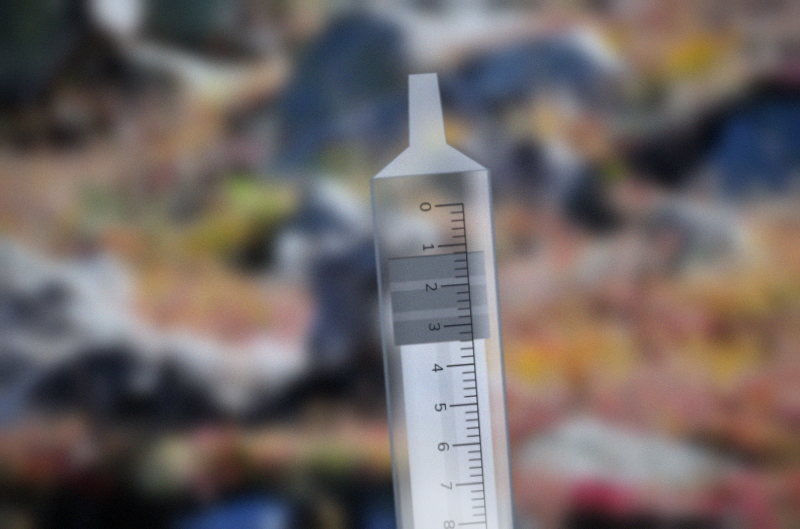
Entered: 1.2 mL
